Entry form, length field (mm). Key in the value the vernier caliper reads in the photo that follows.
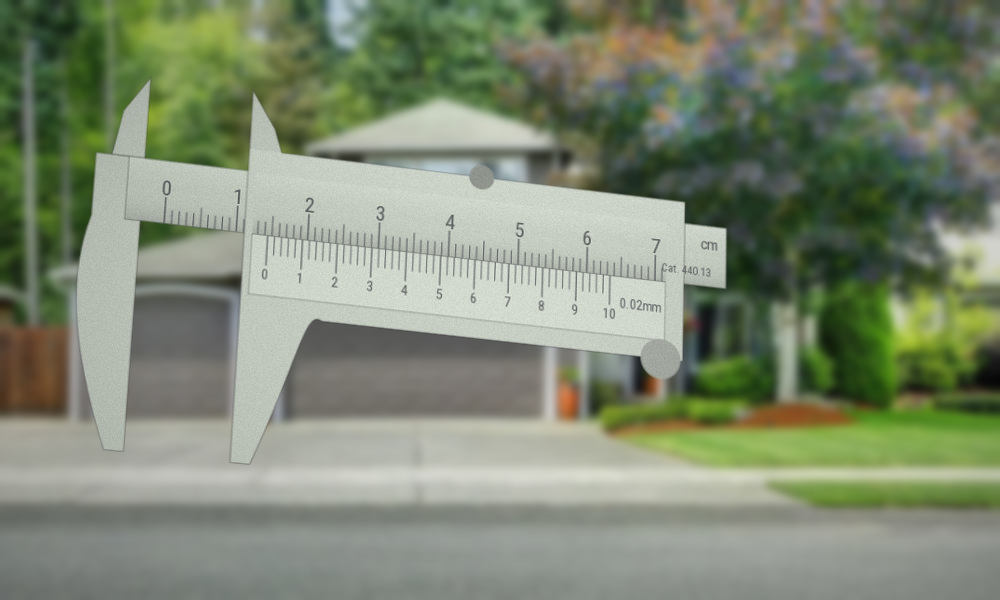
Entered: 14.4 mm
